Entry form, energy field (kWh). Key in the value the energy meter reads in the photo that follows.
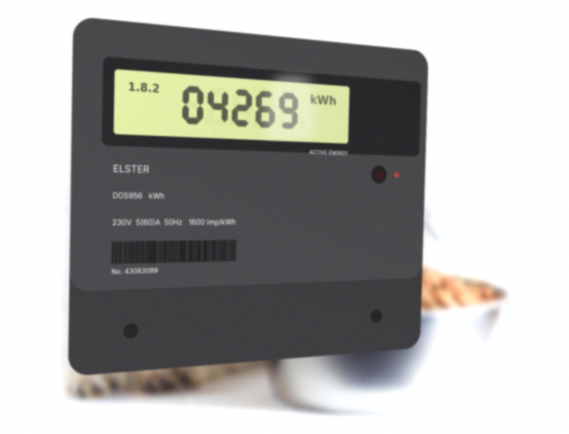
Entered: 4269 kWh
